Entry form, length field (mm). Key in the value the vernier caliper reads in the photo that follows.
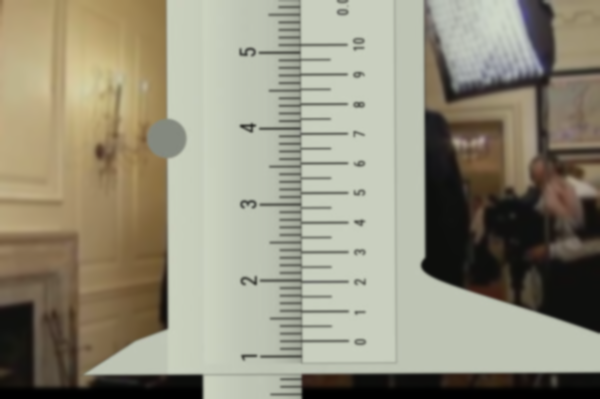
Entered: 12.0 mm
